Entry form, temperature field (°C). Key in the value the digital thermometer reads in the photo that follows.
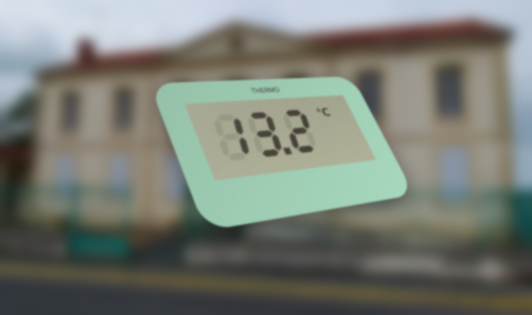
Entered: 13.2 °C
